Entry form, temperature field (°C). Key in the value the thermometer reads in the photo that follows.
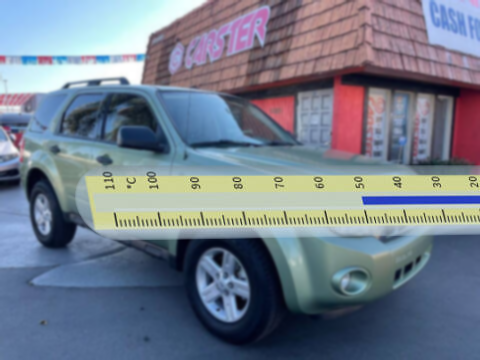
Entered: 50 °C
